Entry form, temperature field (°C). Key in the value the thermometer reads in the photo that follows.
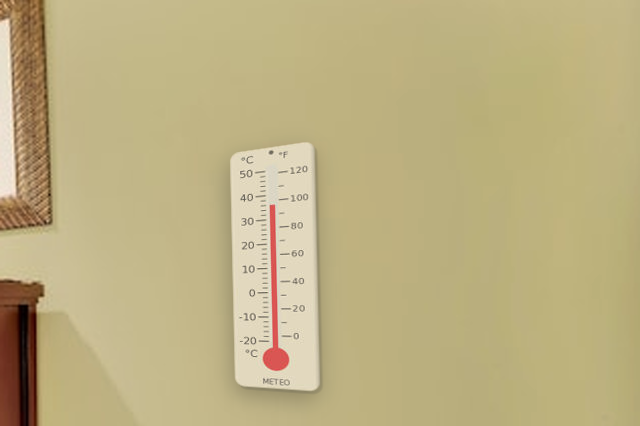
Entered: 36 °C
